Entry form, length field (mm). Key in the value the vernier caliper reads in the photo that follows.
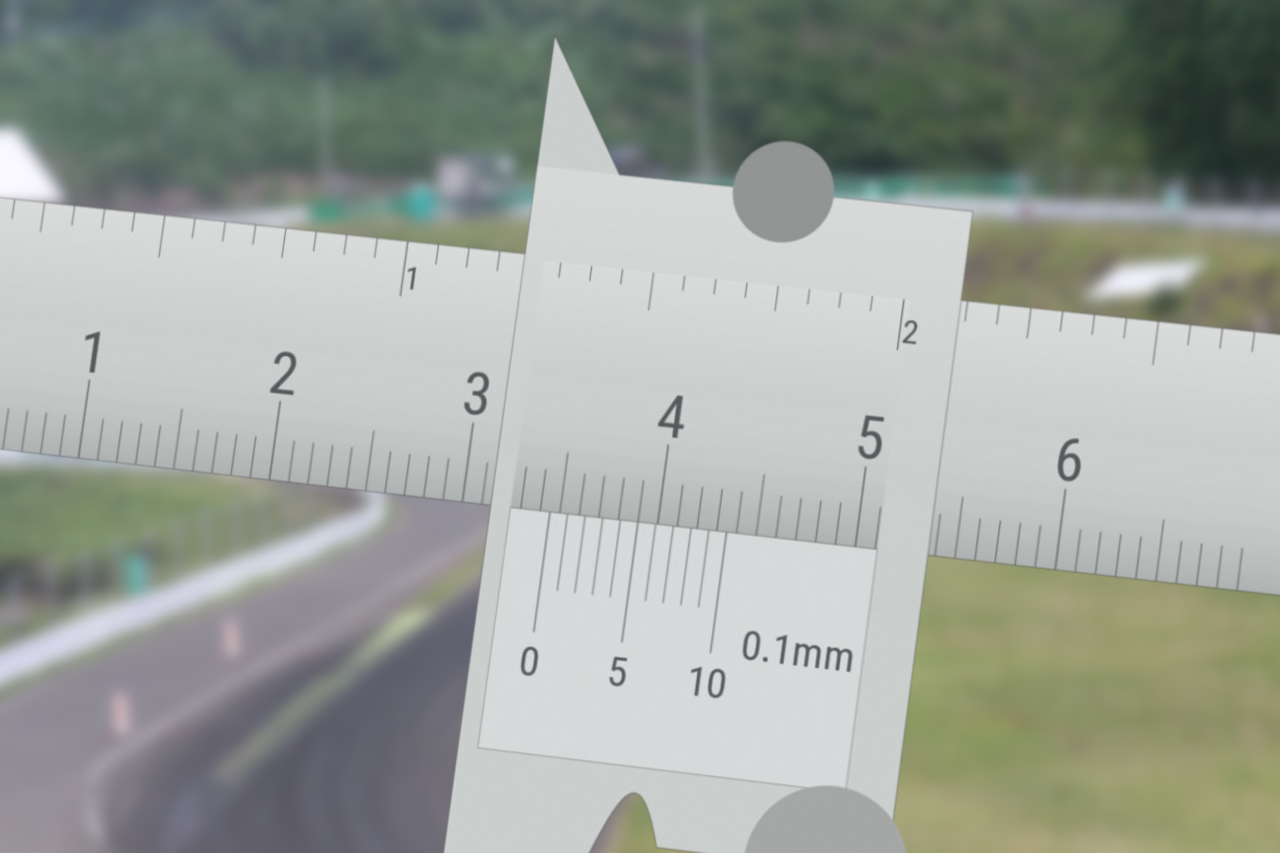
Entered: 34.5 mm
